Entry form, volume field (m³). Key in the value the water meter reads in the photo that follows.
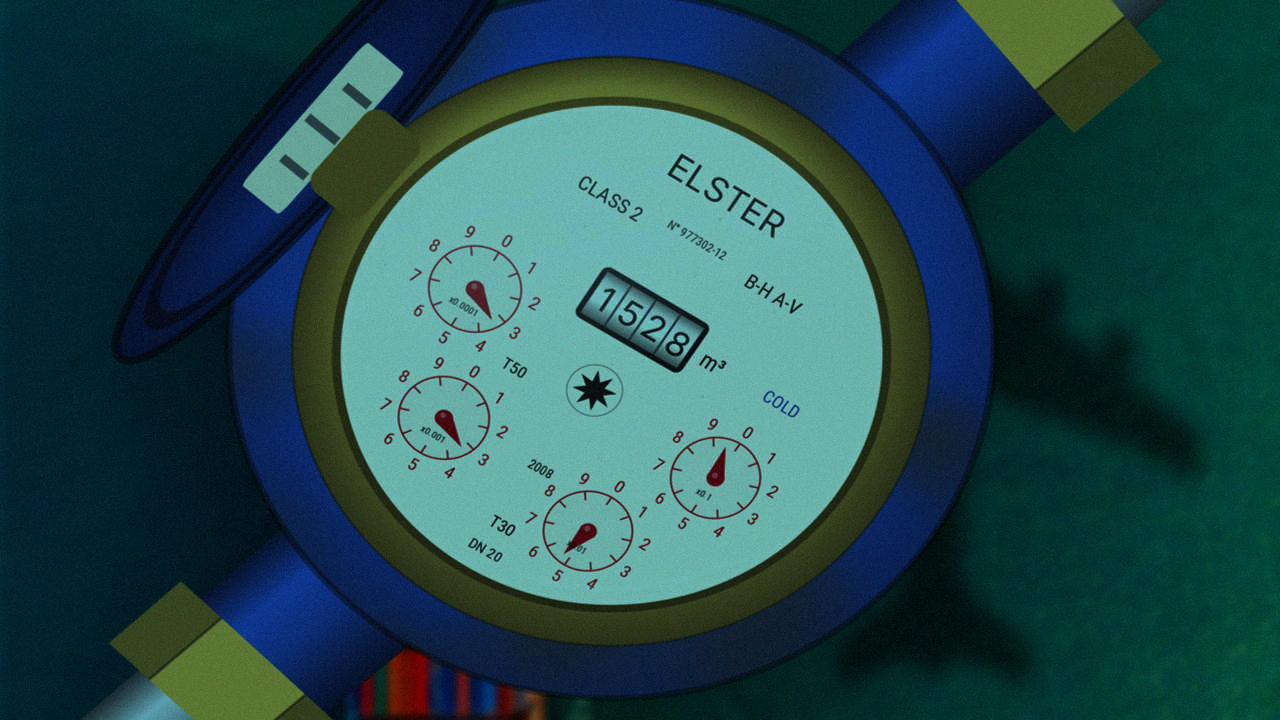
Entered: 1527.9533 m³
